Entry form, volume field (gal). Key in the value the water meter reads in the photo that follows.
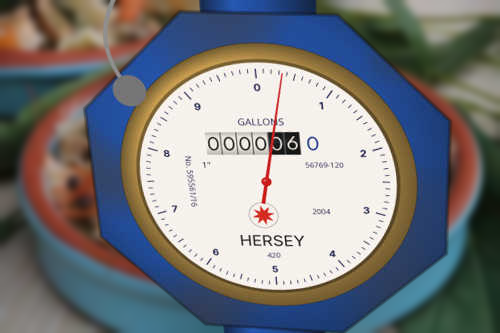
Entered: 60.3 gal
